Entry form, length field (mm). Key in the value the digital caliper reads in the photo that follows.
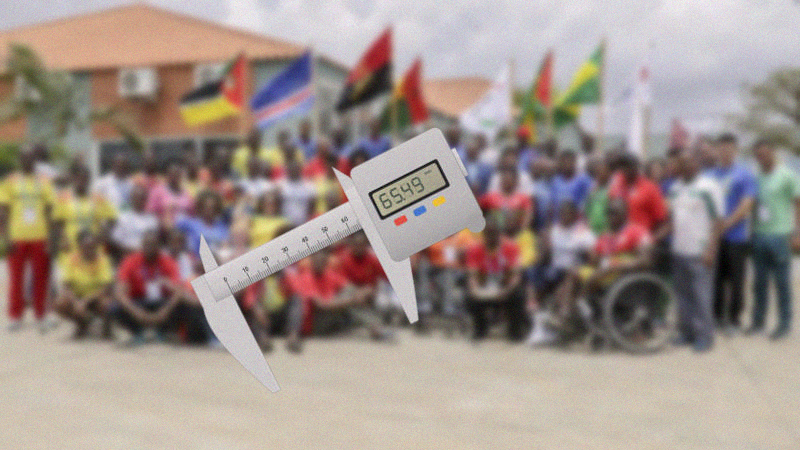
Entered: 65.49 mm
